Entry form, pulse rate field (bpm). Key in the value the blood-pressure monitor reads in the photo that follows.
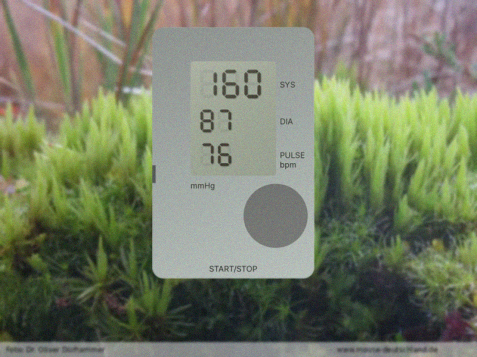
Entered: 76 bpm
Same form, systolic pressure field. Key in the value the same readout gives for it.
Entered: 160 mmHg
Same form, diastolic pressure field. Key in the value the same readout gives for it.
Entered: 87 mmHg
